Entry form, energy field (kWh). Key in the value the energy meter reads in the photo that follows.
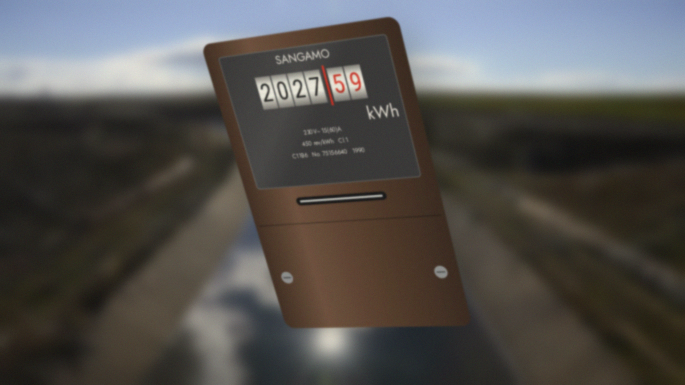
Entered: 2027.59 kWh
